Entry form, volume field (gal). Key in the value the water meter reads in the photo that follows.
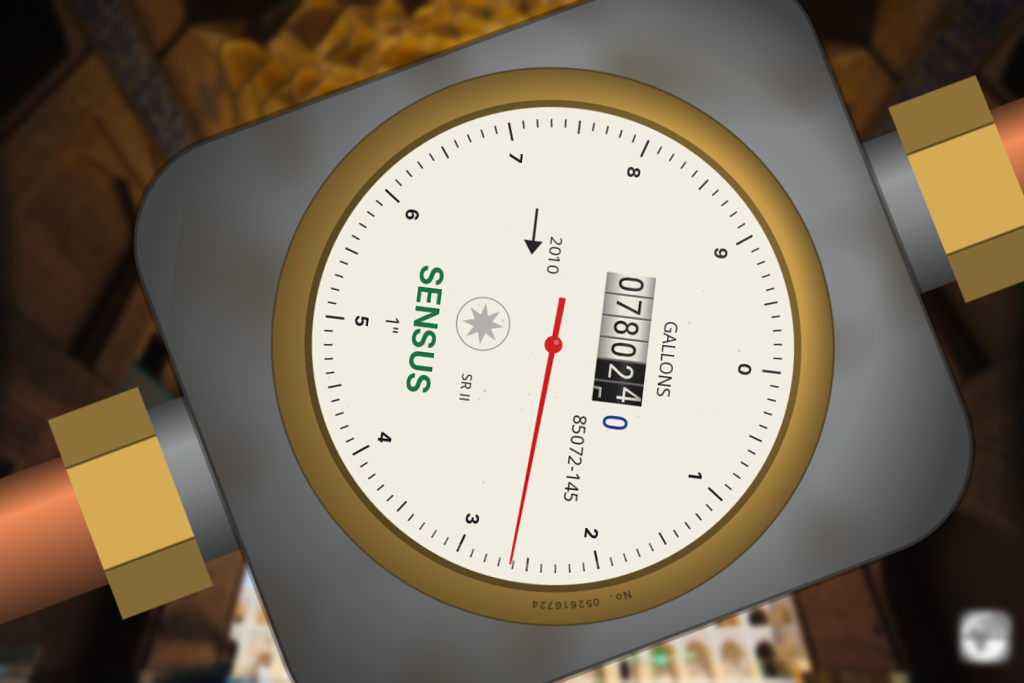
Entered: 780242.6 gal
